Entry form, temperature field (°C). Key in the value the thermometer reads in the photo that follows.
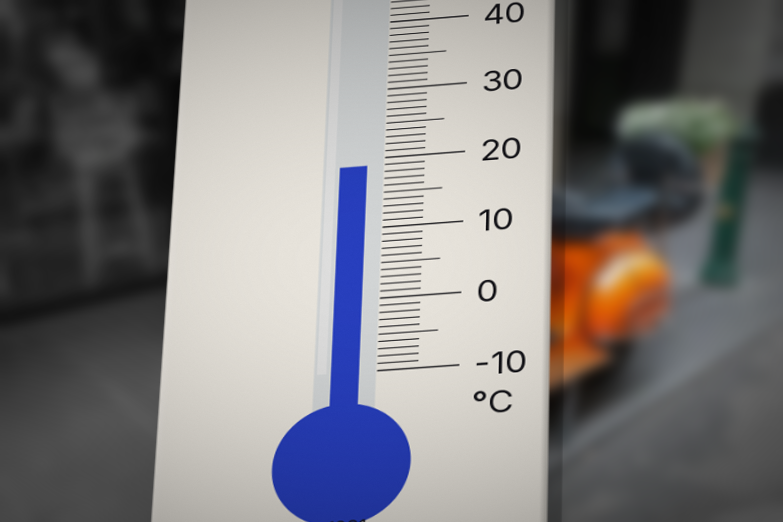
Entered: 19 °C
